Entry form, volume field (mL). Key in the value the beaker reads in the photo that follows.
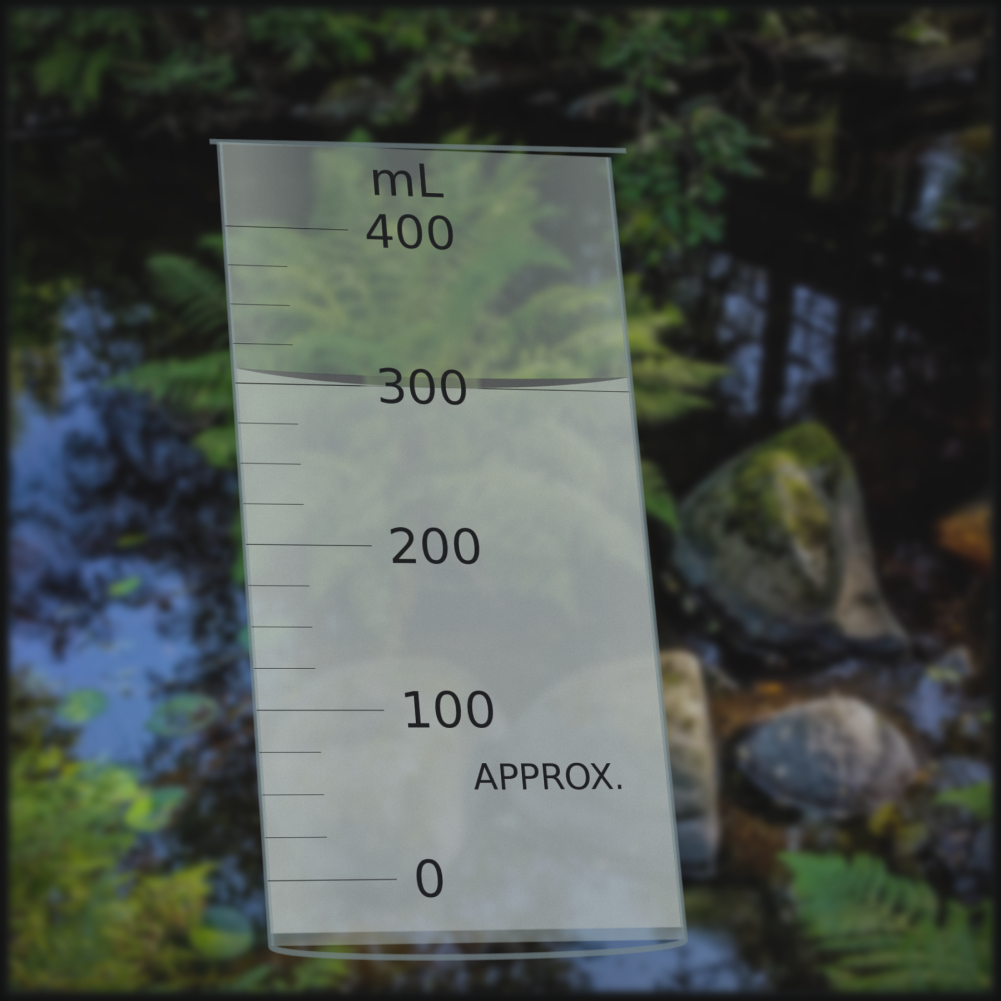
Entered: 300 mL
